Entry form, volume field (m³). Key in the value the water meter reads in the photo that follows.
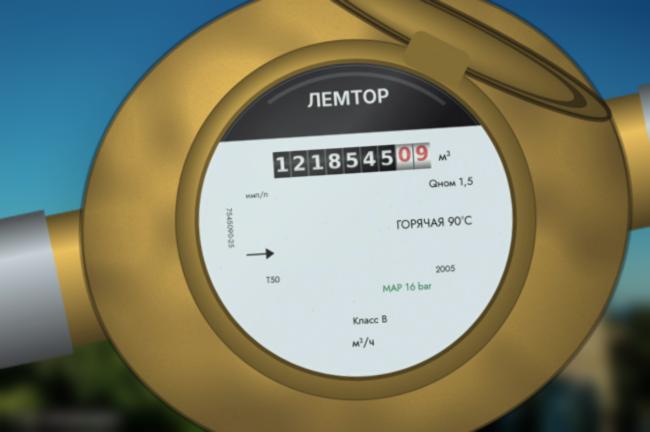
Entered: 1218545.09 m³
